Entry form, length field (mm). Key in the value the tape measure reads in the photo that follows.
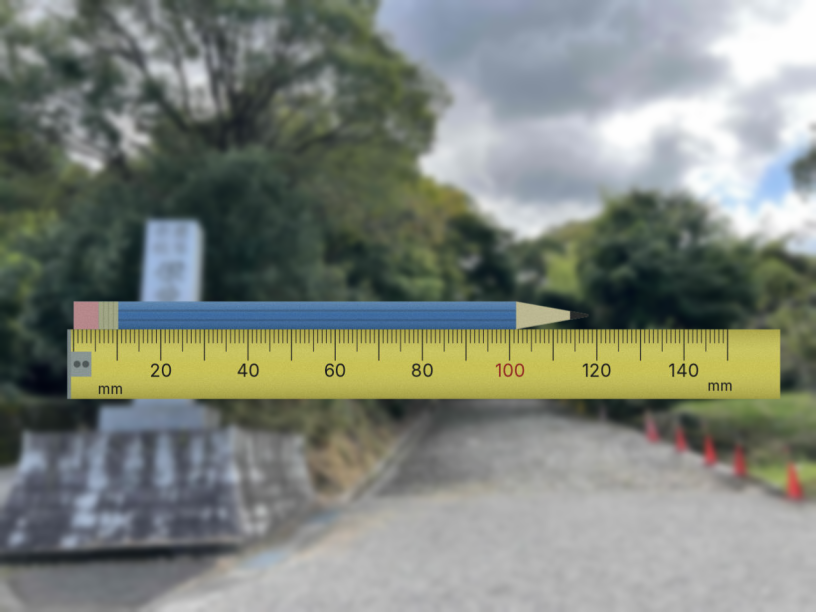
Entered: 118 mm
